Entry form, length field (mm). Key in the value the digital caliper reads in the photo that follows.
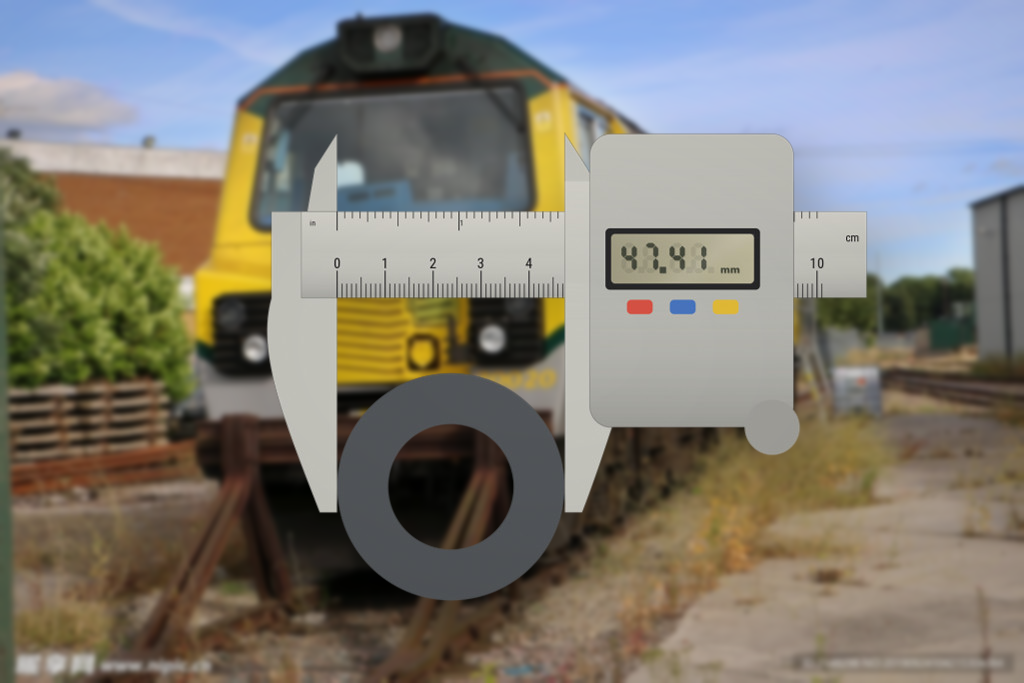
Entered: 47.41 mm
